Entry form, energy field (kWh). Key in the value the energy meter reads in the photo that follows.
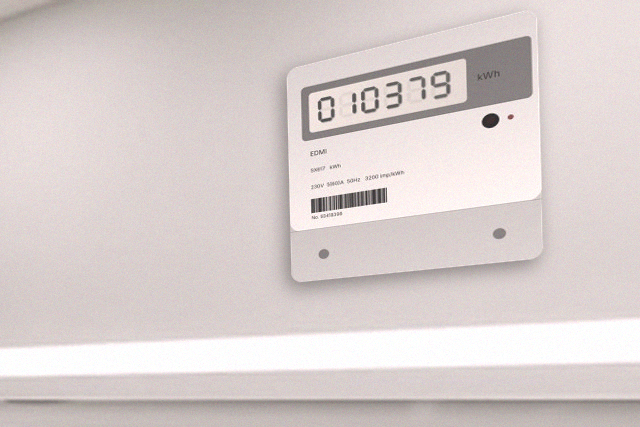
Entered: 10379 kWh
